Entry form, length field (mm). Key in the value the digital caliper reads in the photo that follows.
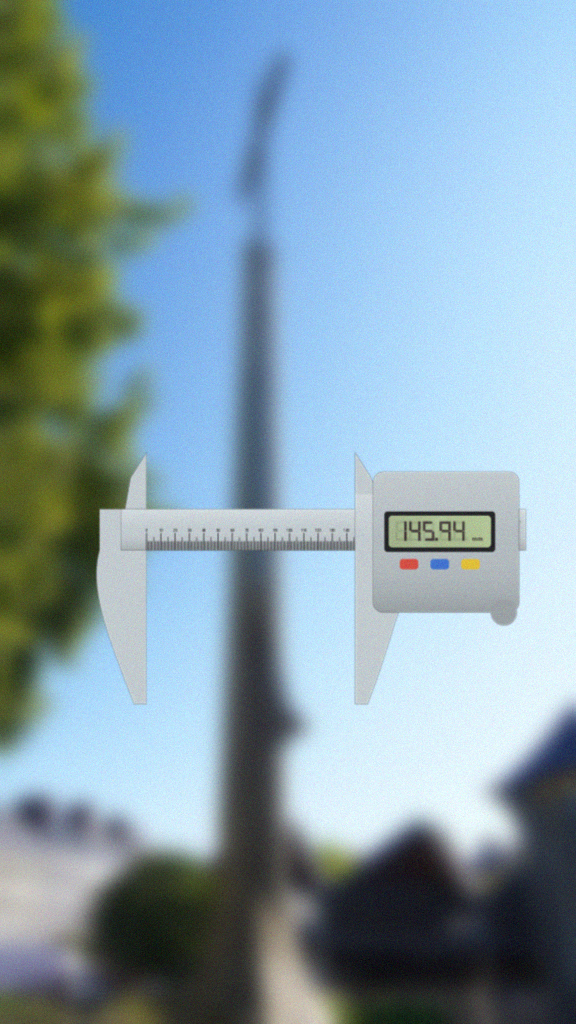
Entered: 145.94 mm
